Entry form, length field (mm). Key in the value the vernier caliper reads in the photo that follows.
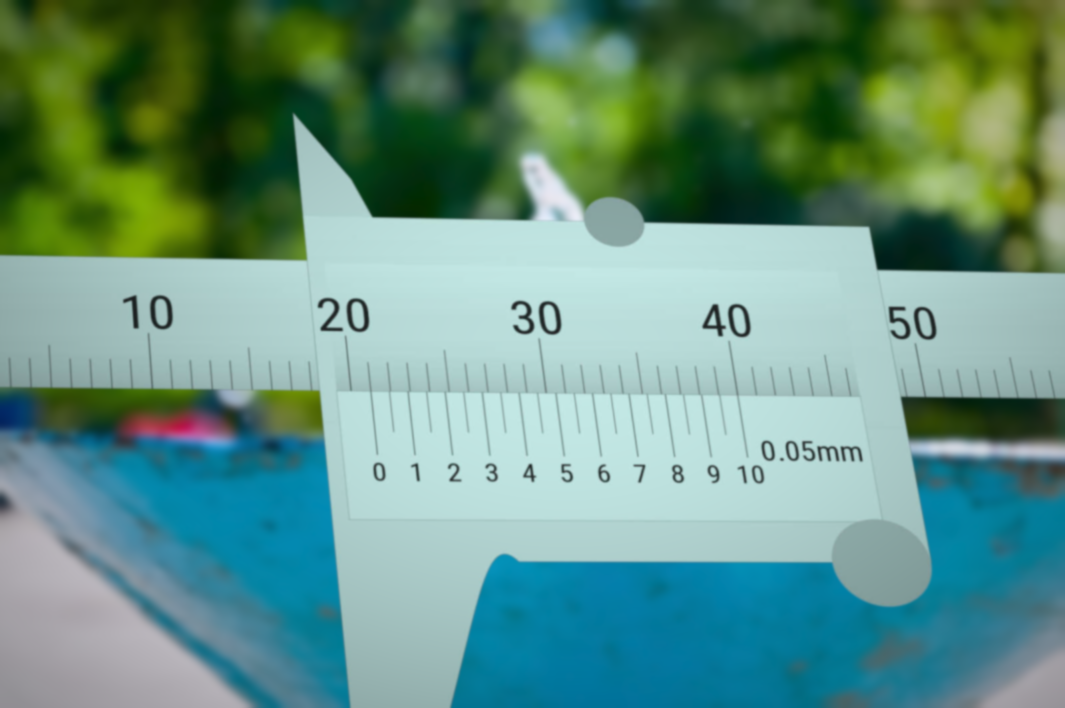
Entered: 21.0 mm
